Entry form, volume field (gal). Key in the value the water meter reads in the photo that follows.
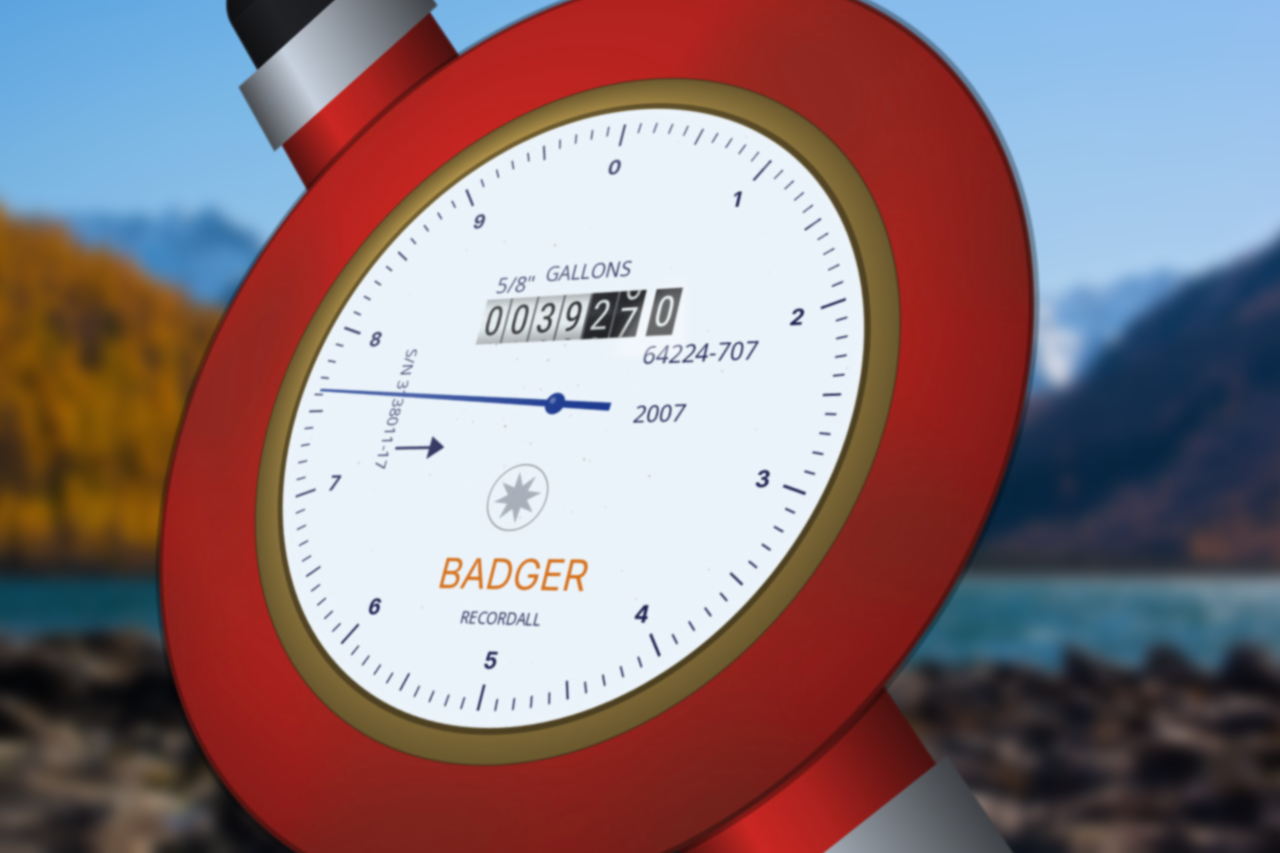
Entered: 39267.6 gal
